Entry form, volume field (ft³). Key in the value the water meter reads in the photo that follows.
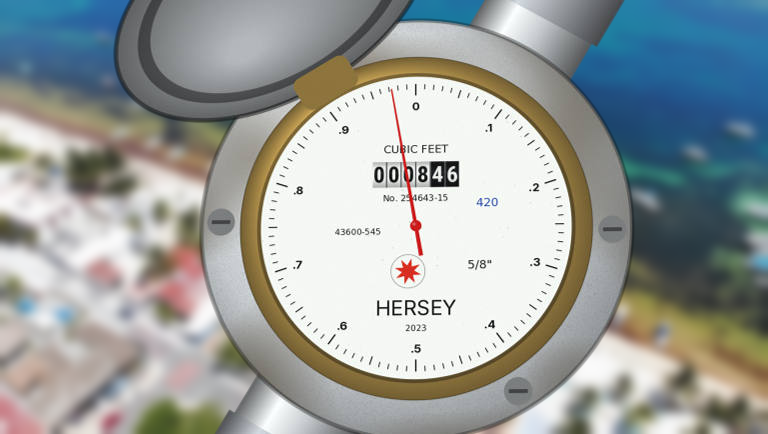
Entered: 845.97 ft³
